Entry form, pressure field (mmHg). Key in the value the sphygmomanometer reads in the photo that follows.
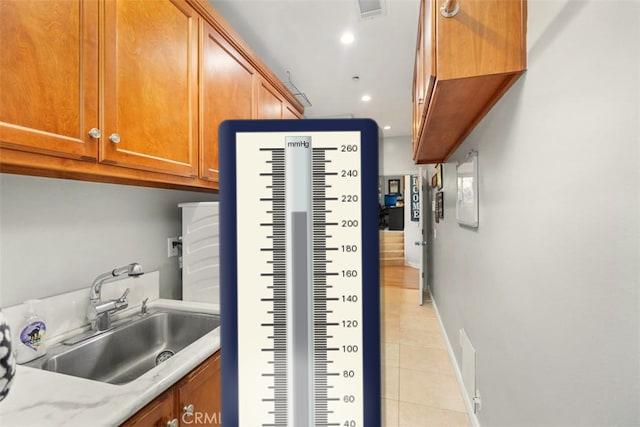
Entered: 210 mmHg
